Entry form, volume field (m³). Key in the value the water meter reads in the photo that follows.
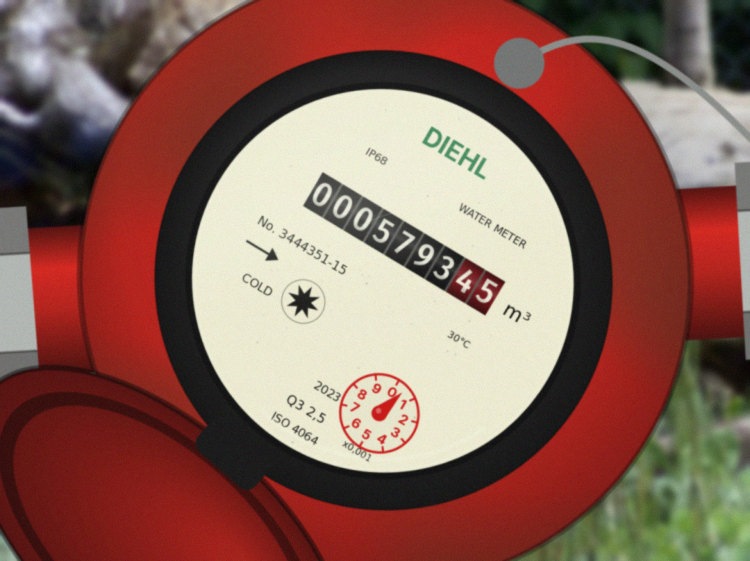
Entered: 5793.450 m³
